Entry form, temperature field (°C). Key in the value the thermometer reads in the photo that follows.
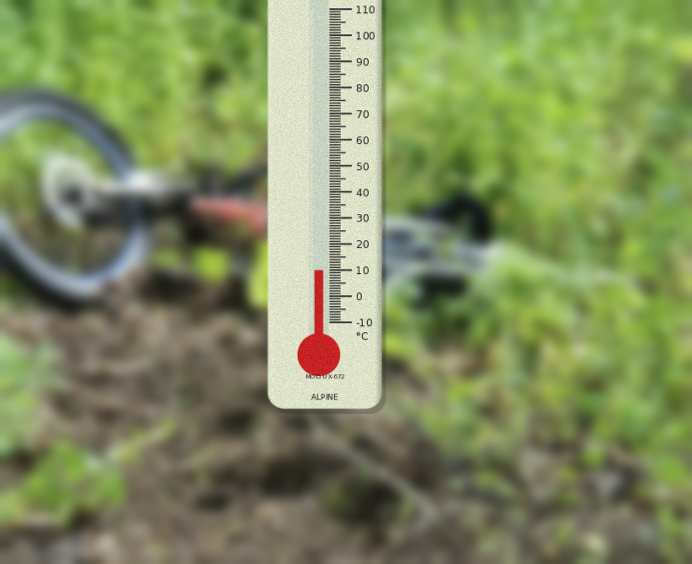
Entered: 10 °C
